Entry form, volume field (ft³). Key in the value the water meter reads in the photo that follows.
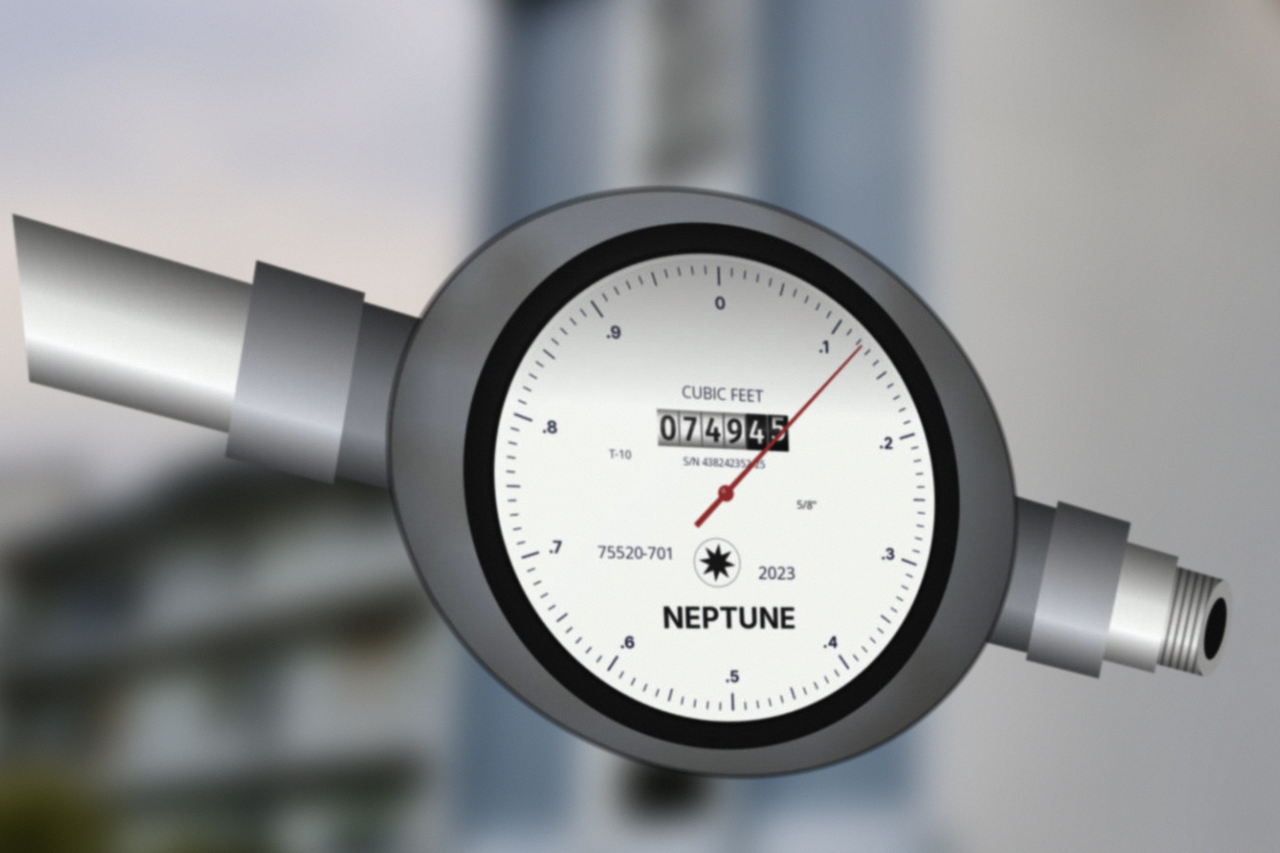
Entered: 74945.12 ft³
